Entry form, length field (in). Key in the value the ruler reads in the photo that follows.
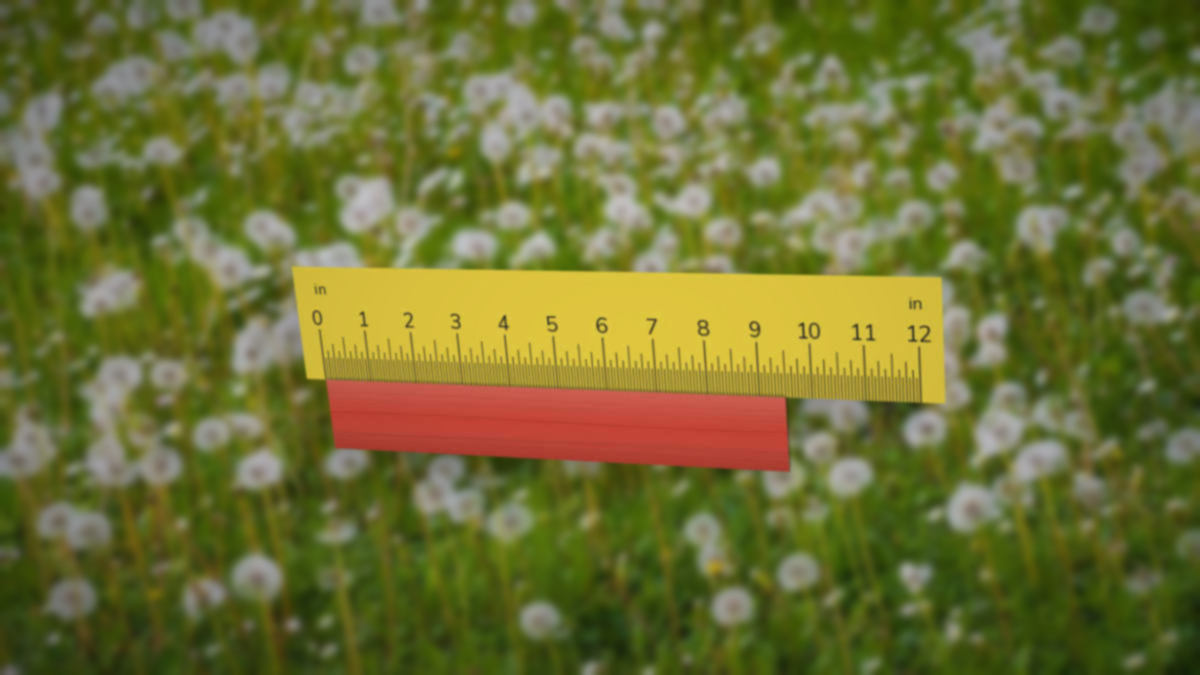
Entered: 9.5 in
